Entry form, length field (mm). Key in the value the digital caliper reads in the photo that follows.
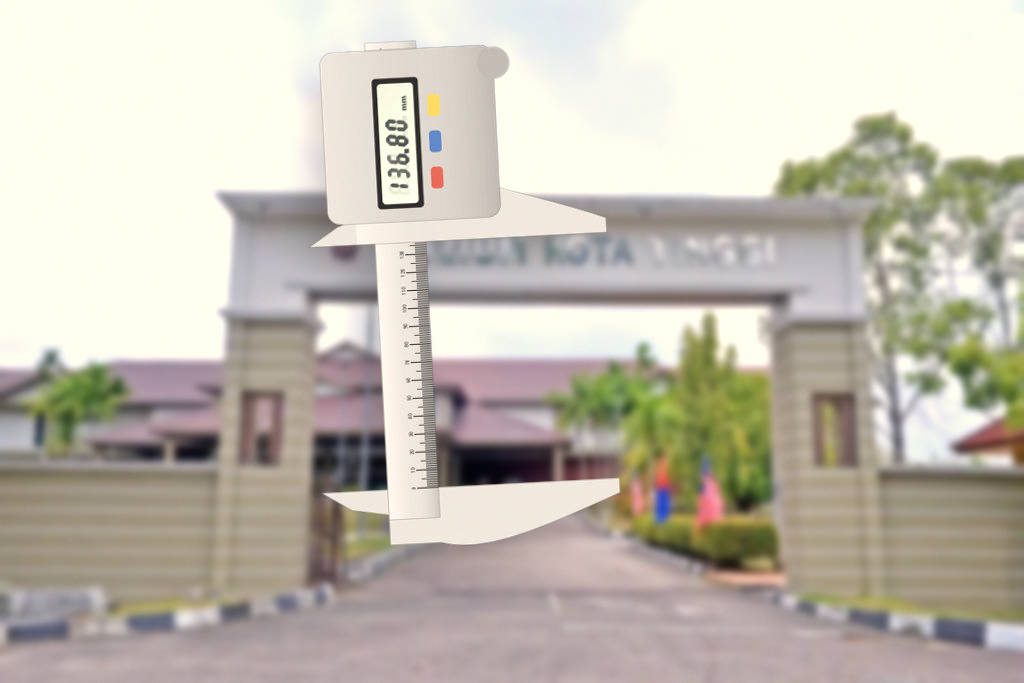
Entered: 136.80 mm
